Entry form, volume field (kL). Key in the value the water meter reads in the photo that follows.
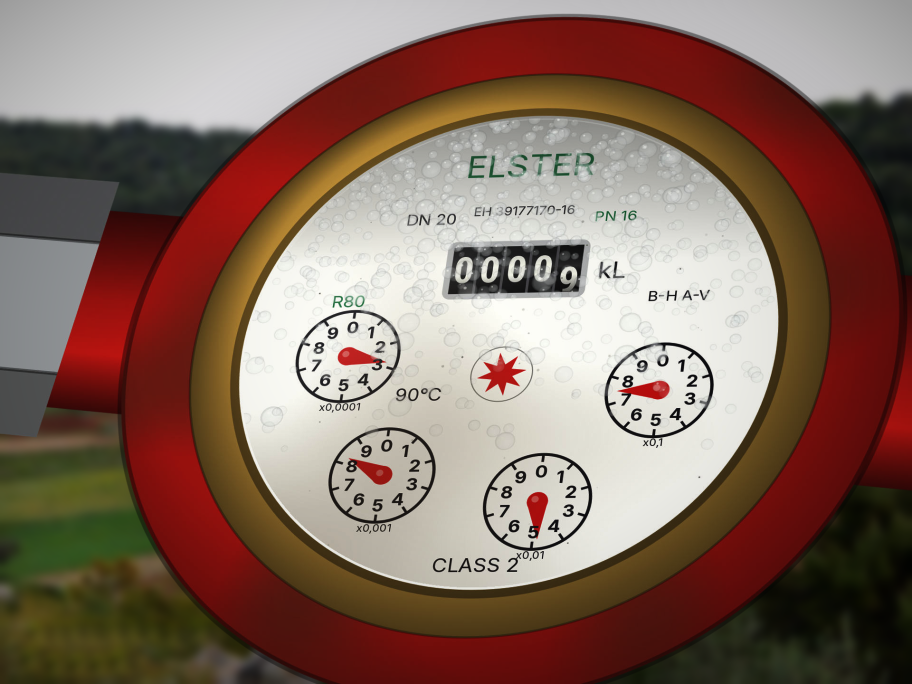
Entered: 8.7482 kL
